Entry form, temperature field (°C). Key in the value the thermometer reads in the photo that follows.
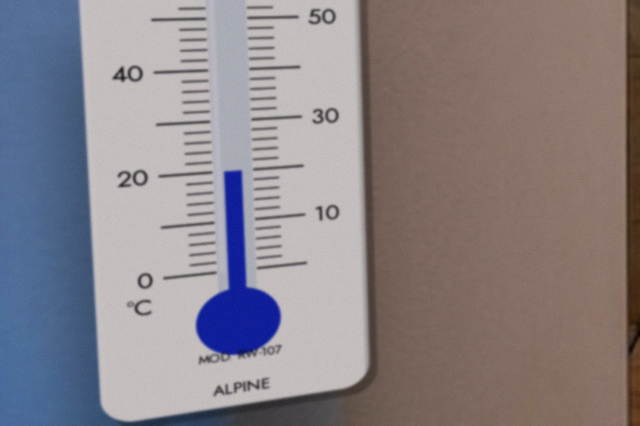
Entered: 20 °C
